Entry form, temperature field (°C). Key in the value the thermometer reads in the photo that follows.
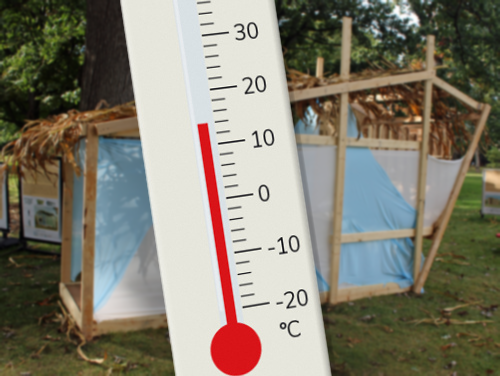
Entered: 14 °C
